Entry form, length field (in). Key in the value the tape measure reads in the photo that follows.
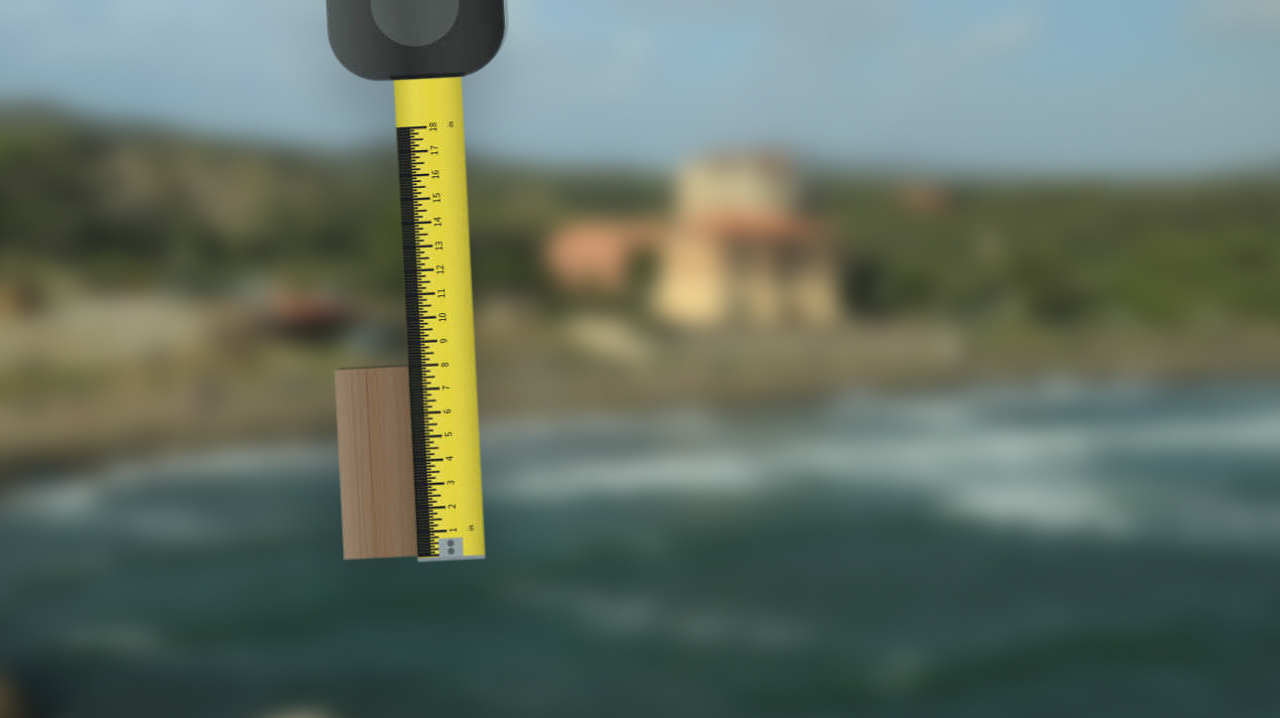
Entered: 8 in
